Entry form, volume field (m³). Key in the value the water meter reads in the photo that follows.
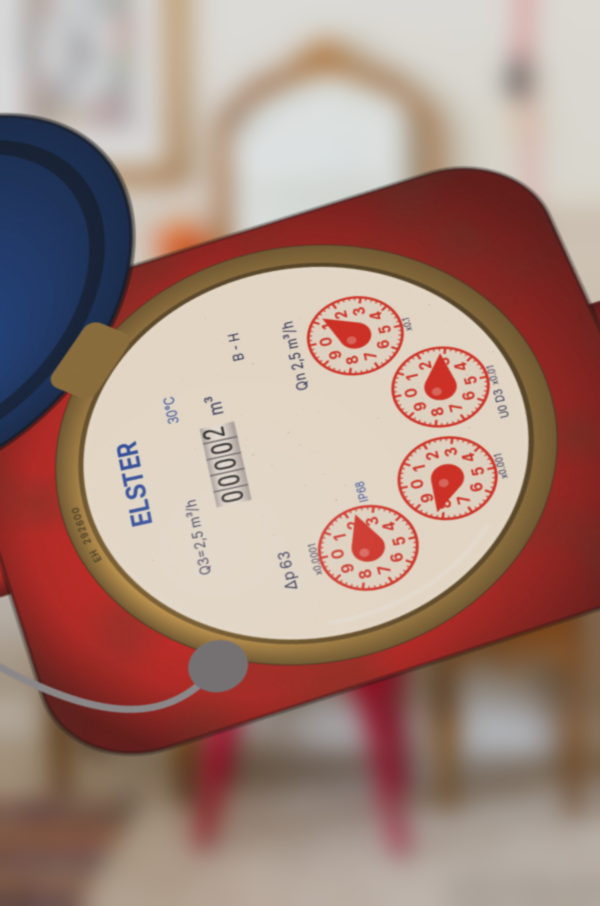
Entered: 2.1282 m³
